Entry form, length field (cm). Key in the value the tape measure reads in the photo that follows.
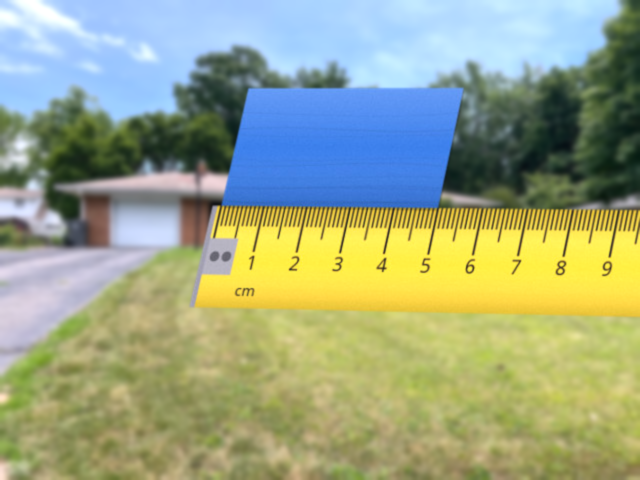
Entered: 5 cm
